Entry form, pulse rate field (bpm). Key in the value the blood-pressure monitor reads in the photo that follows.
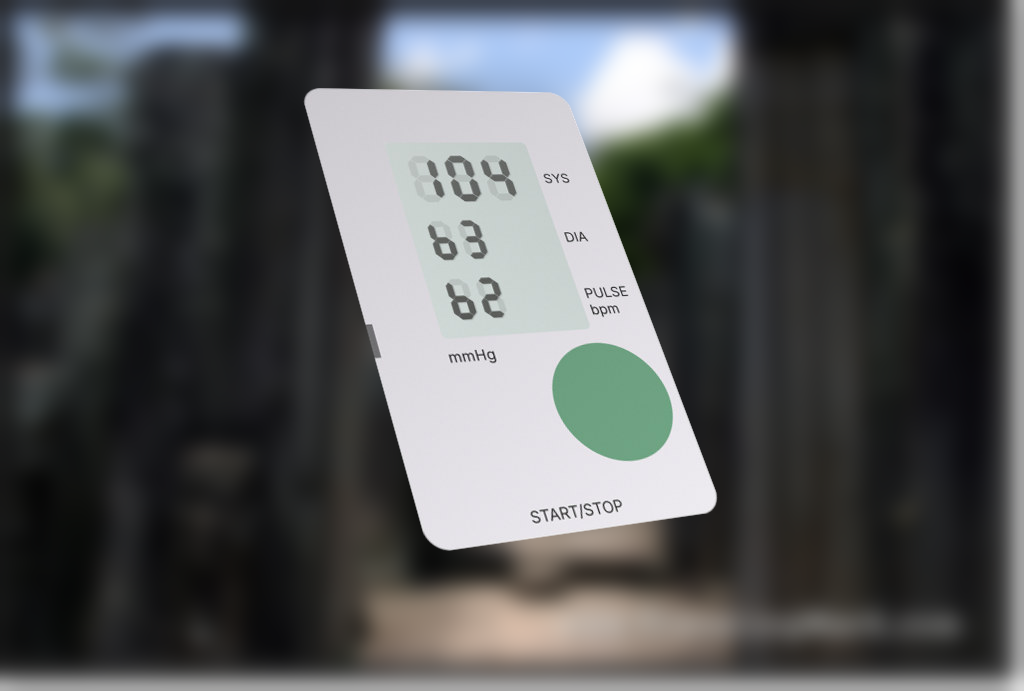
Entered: 62 bpm
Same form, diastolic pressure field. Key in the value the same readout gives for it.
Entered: 63 mmHg
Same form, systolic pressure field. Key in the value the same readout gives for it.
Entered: 104 mmHg
